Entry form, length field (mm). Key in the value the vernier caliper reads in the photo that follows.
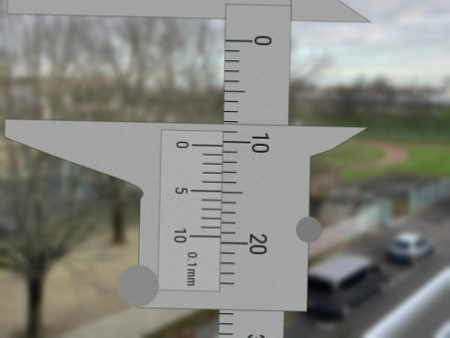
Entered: 10.4 mm
